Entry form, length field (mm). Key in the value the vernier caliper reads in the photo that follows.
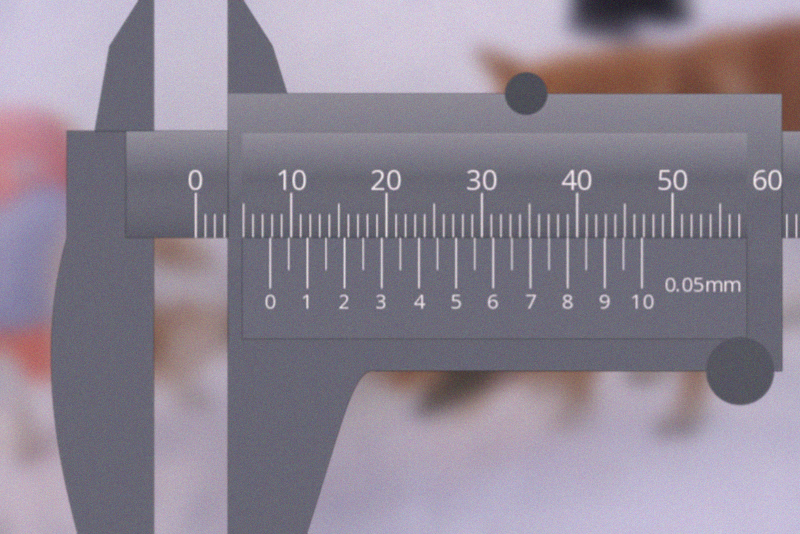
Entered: 7.8 mm
